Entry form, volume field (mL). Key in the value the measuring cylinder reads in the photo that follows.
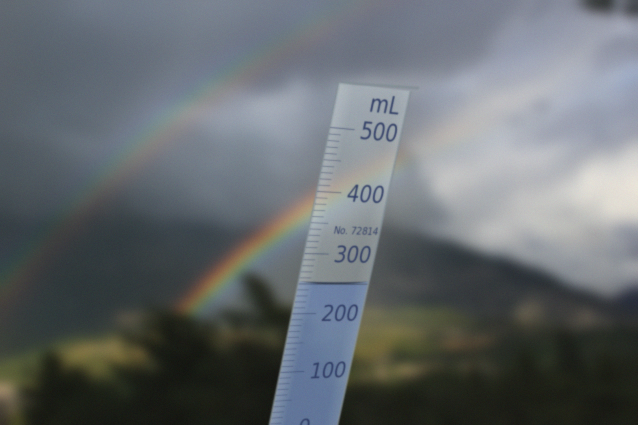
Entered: 250 mL
